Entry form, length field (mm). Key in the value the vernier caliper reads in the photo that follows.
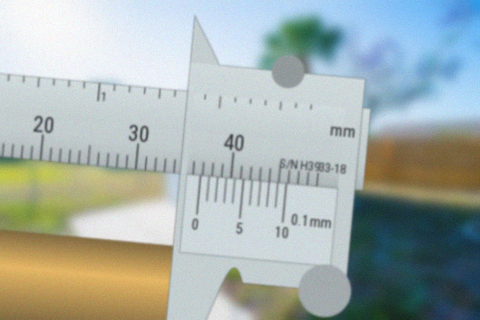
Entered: 36.8 mm
